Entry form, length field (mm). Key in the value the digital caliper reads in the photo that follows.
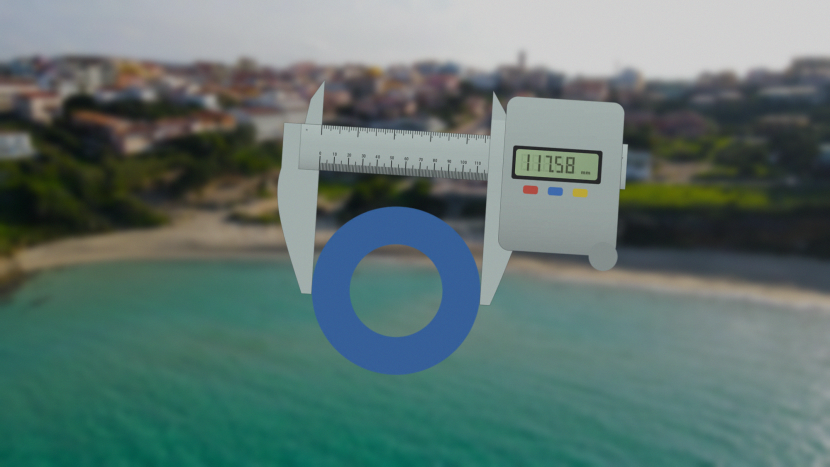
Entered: 117.58 mm
